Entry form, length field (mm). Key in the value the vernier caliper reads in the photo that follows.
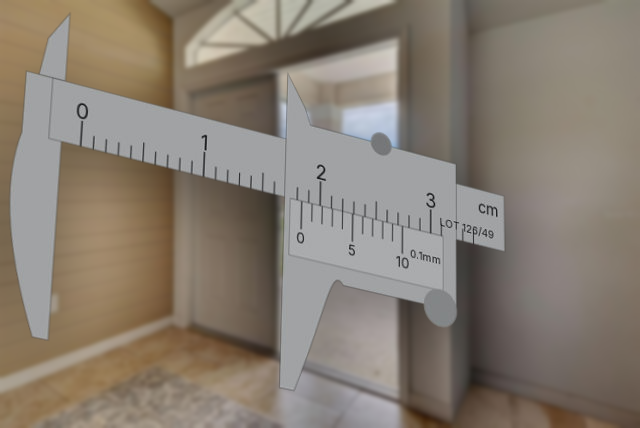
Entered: 18.4 mm
